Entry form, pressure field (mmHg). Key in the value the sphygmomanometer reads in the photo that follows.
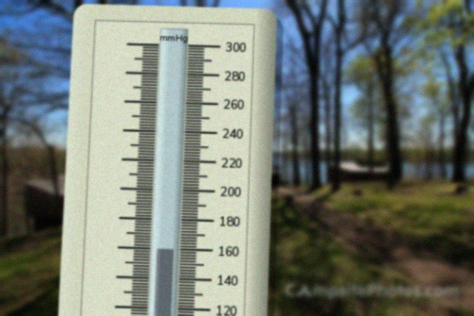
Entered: 160 mmHg
